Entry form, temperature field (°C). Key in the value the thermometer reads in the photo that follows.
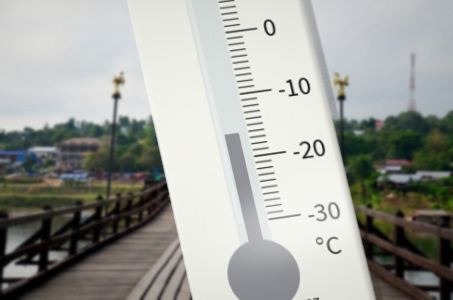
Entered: -16 °C
